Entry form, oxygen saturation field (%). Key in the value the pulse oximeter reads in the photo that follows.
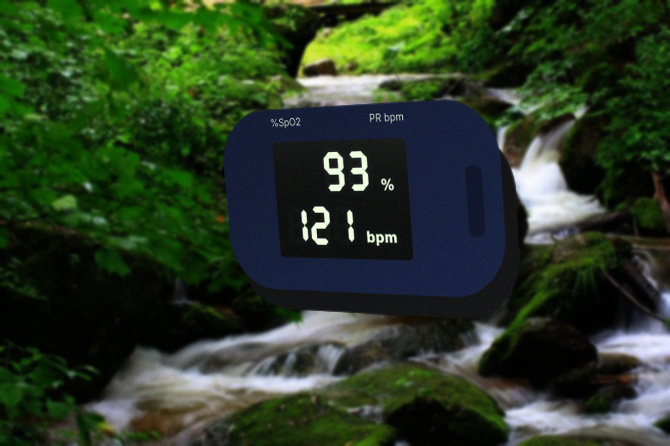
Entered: 93 %
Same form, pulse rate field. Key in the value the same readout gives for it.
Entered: 121 bpm
